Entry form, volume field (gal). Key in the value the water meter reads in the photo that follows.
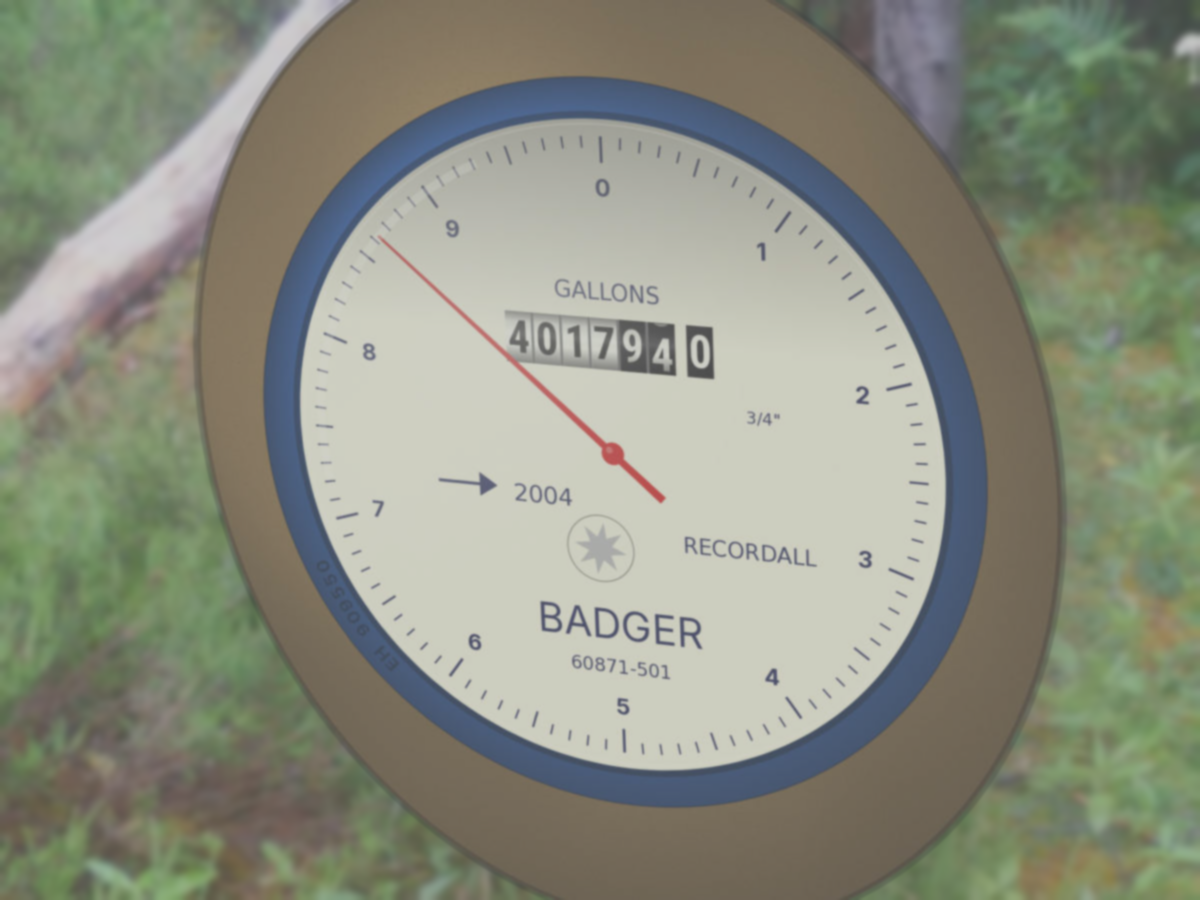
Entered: 4017938.6 gal
